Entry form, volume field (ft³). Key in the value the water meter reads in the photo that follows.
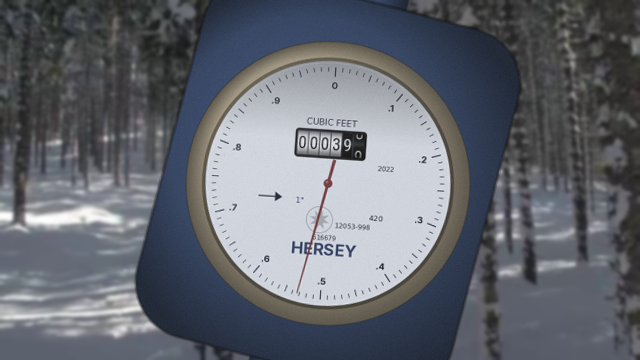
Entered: 398.53 ft³
